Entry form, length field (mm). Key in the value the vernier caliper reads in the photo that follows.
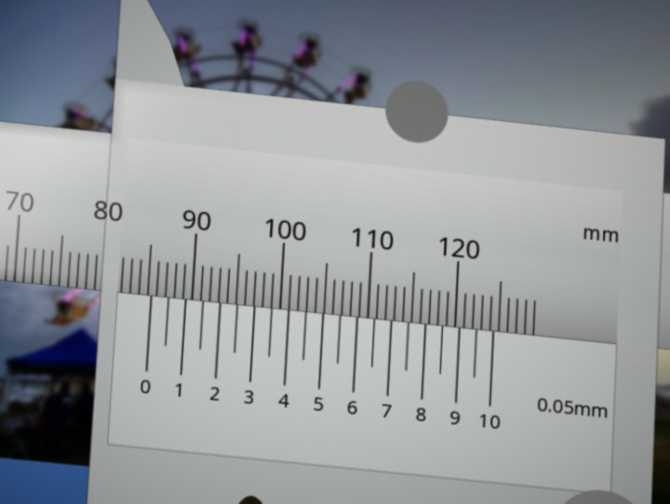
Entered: 85.4 mm
